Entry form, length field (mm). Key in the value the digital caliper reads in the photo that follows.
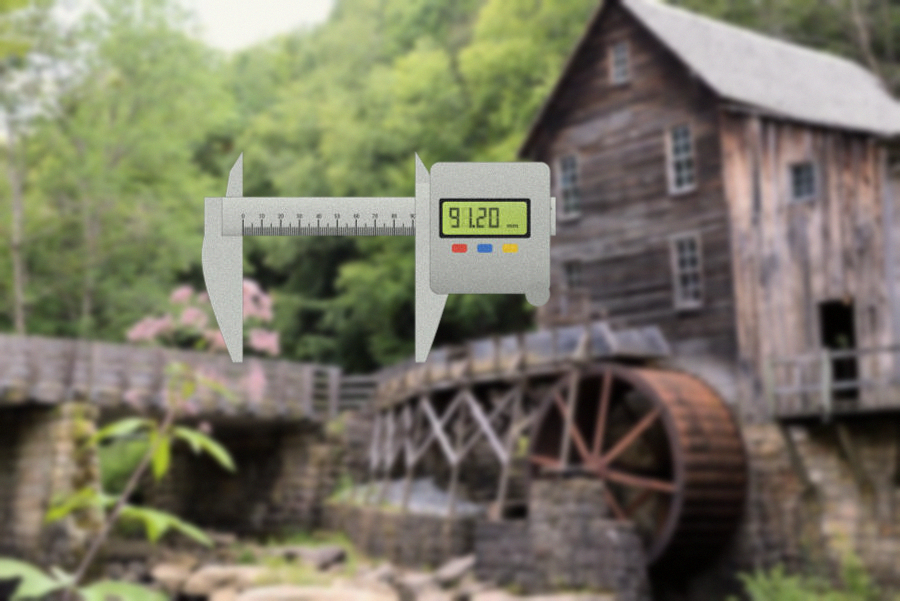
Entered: 91.20 mm
